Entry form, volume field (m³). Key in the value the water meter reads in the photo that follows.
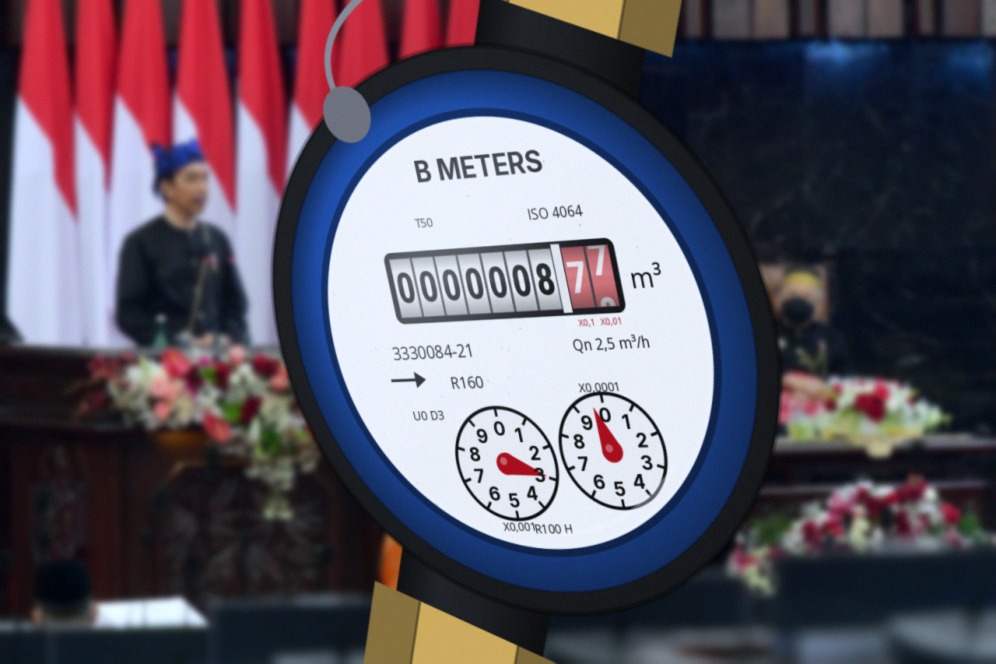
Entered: 8.7729 m³
